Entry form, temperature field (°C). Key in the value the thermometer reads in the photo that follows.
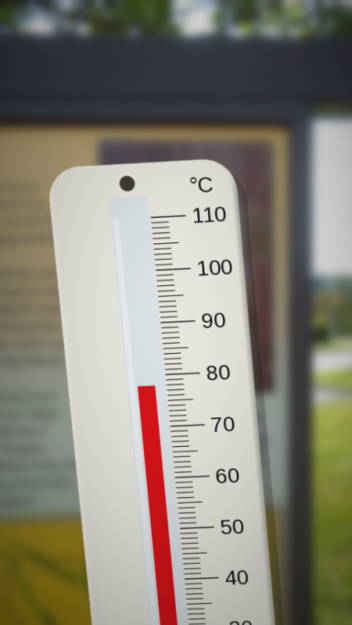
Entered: 78 °C
